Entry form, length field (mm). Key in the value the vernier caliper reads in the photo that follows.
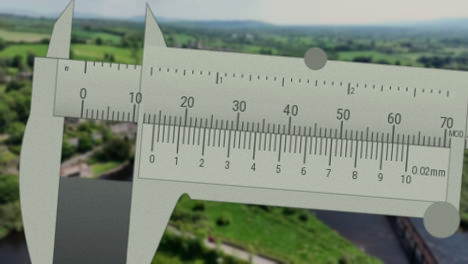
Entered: 14.0 mm
